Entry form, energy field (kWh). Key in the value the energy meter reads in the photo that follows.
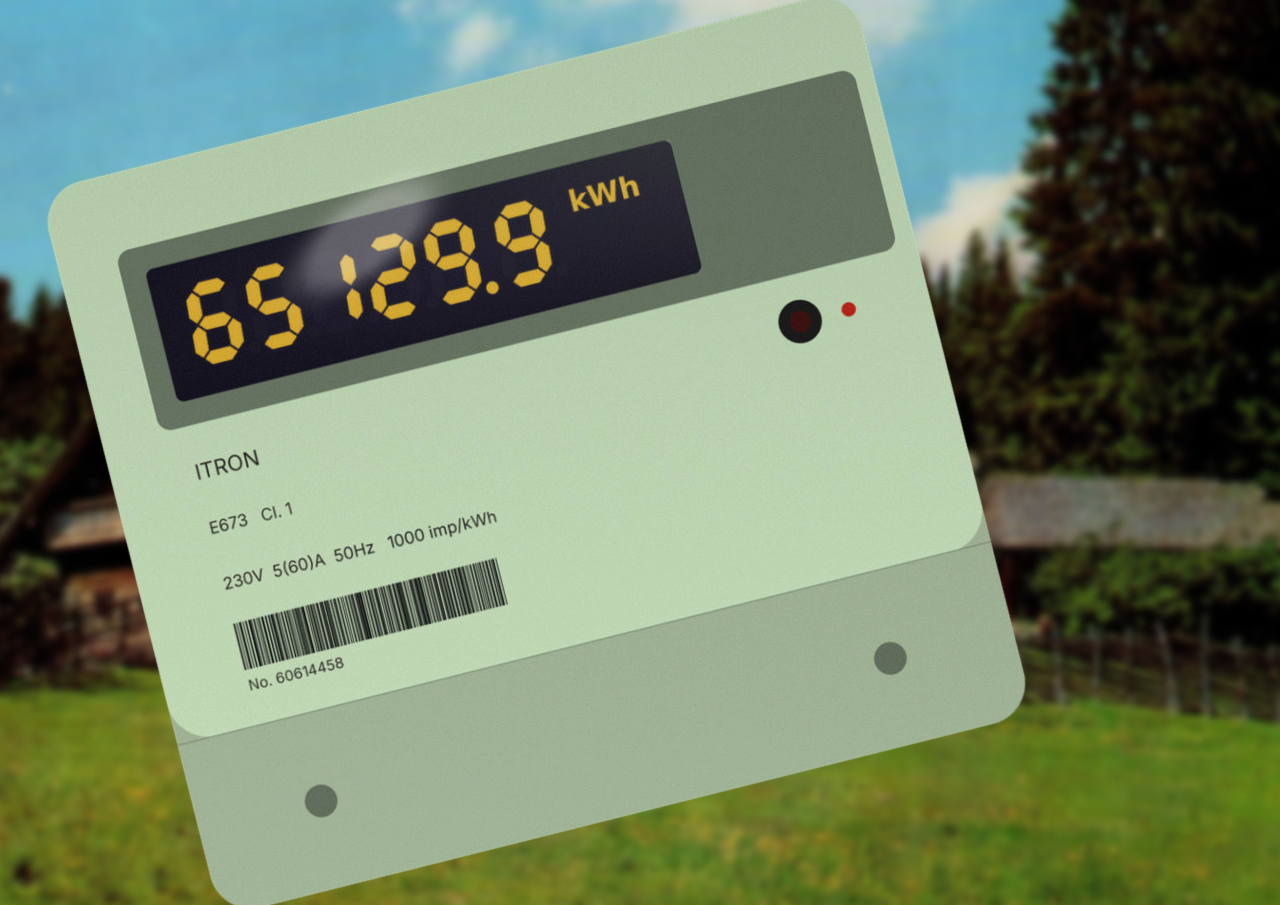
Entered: 65129.9 kWh
